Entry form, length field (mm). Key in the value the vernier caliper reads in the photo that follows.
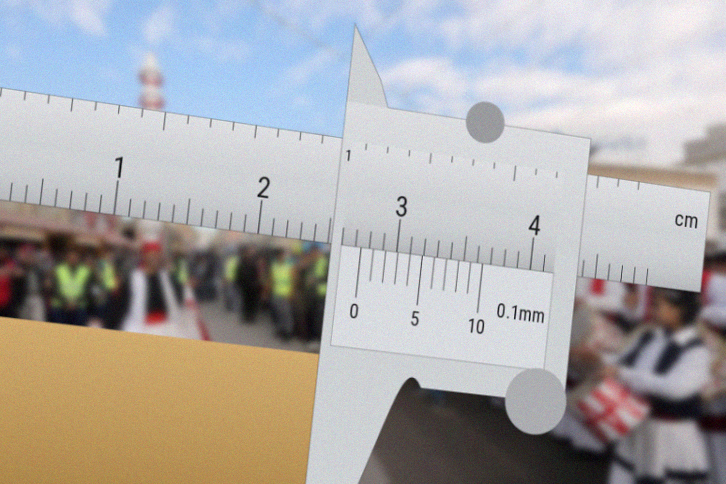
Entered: 27.4 mm
